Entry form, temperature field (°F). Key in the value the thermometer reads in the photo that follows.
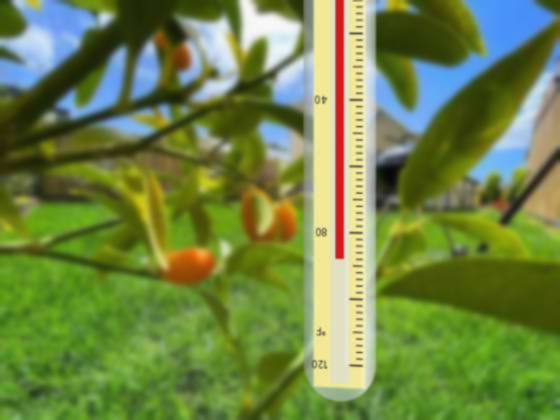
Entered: 88 °F
